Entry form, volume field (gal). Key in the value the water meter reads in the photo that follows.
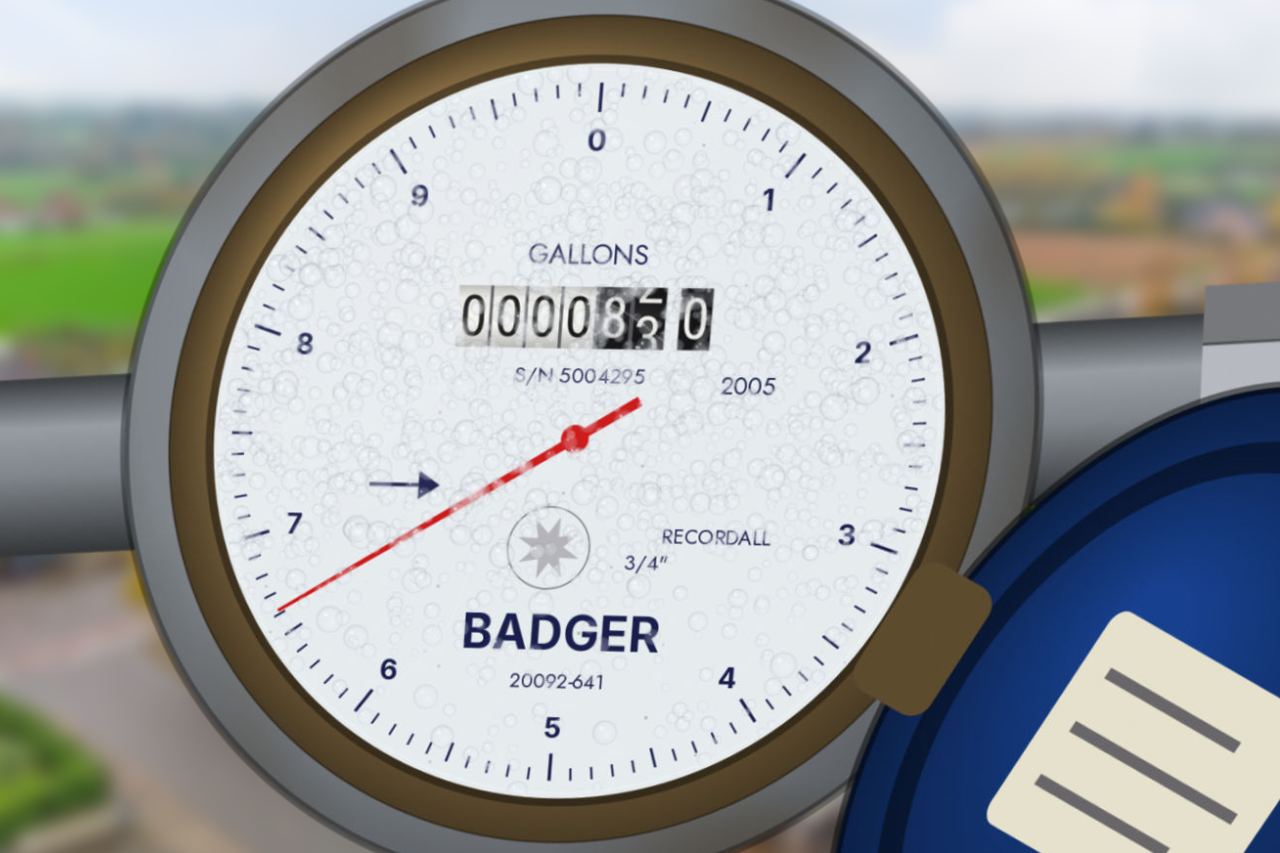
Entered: 826.6 gal
